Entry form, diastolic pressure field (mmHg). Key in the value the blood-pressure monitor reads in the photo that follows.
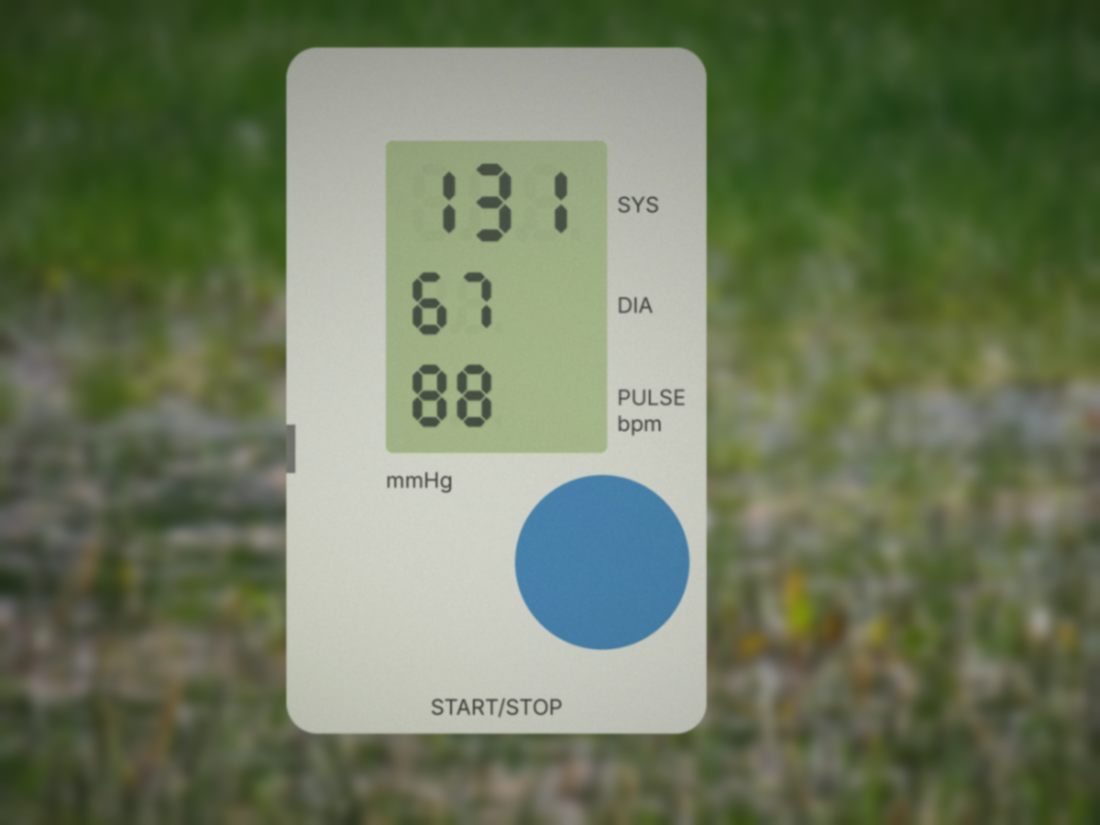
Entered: 67 mmHg
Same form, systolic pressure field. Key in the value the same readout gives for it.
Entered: 131 mmHg
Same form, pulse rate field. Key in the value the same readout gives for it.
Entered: 88 bpm
